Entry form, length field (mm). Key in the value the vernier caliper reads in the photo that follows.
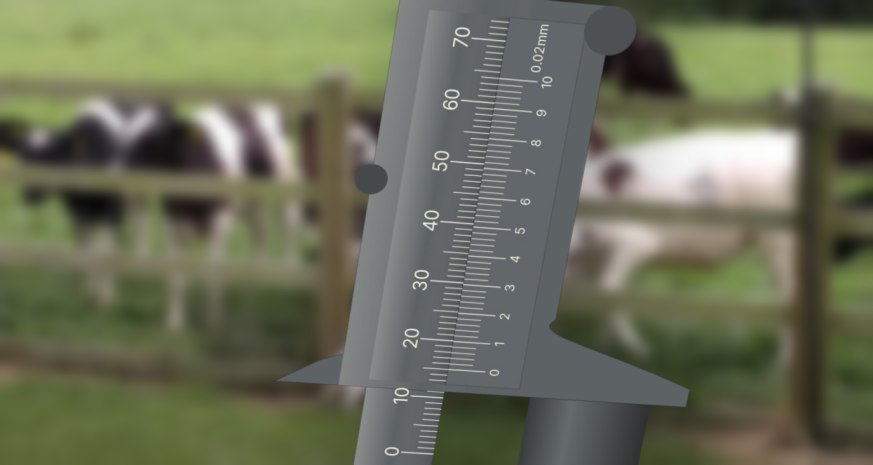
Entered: 15.0 mm
